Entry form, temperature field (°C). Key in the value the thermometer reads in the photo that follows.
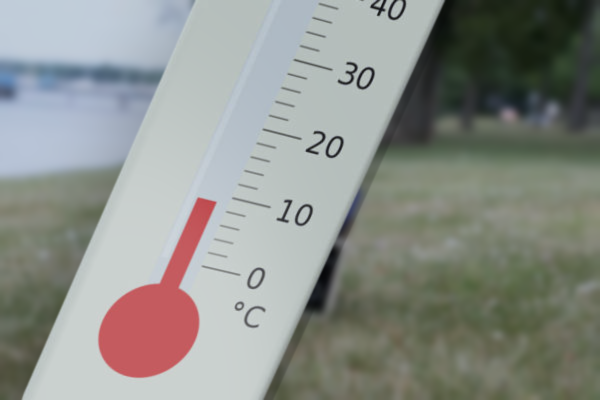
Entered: 9 °C
